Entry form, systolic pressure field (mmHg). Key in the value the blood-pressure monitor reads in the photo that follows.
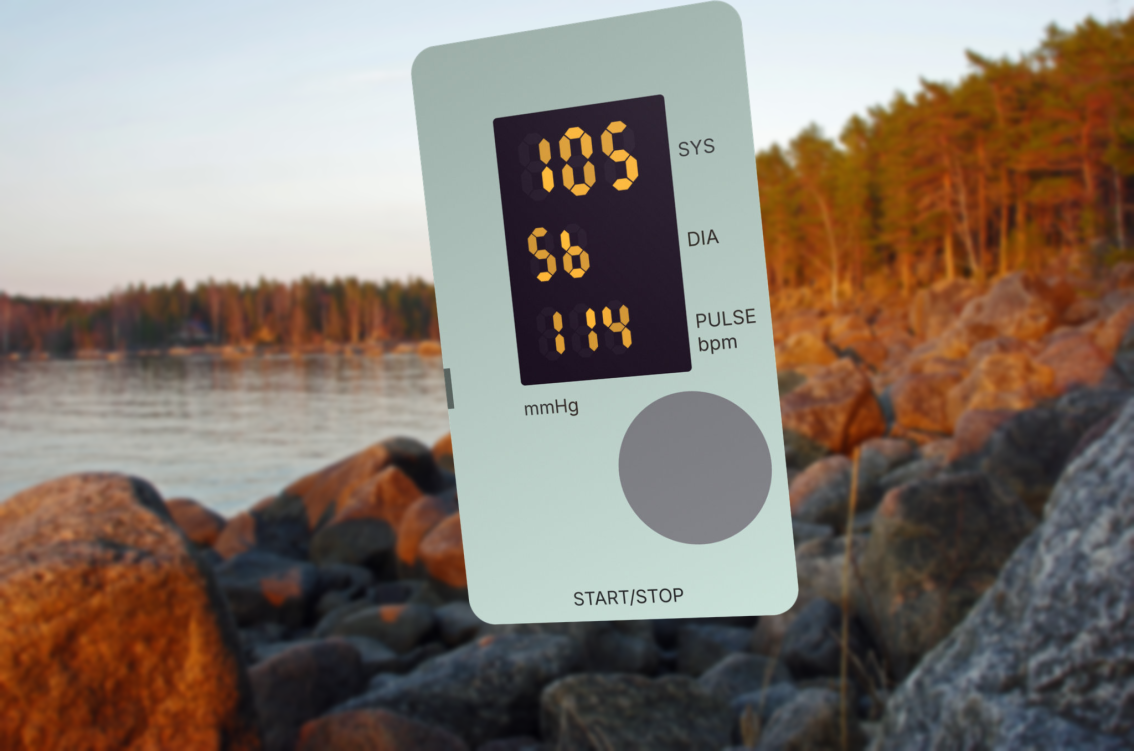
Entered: 105 mmHg
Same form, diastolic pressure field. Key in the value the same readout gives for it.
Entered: 56 mmHg
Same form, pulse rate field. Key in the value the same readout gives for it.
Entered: 114 bpm
